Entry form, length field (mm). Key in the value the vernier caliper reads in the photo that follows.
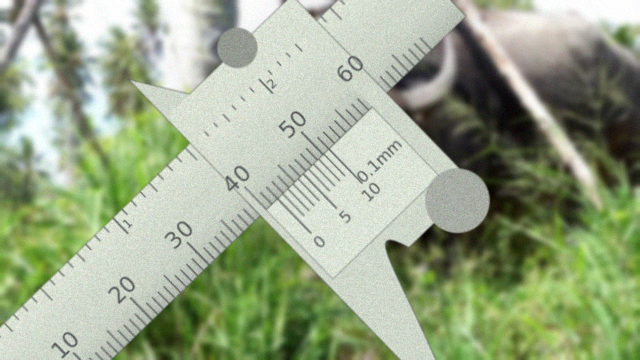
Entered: 42.0 mm
